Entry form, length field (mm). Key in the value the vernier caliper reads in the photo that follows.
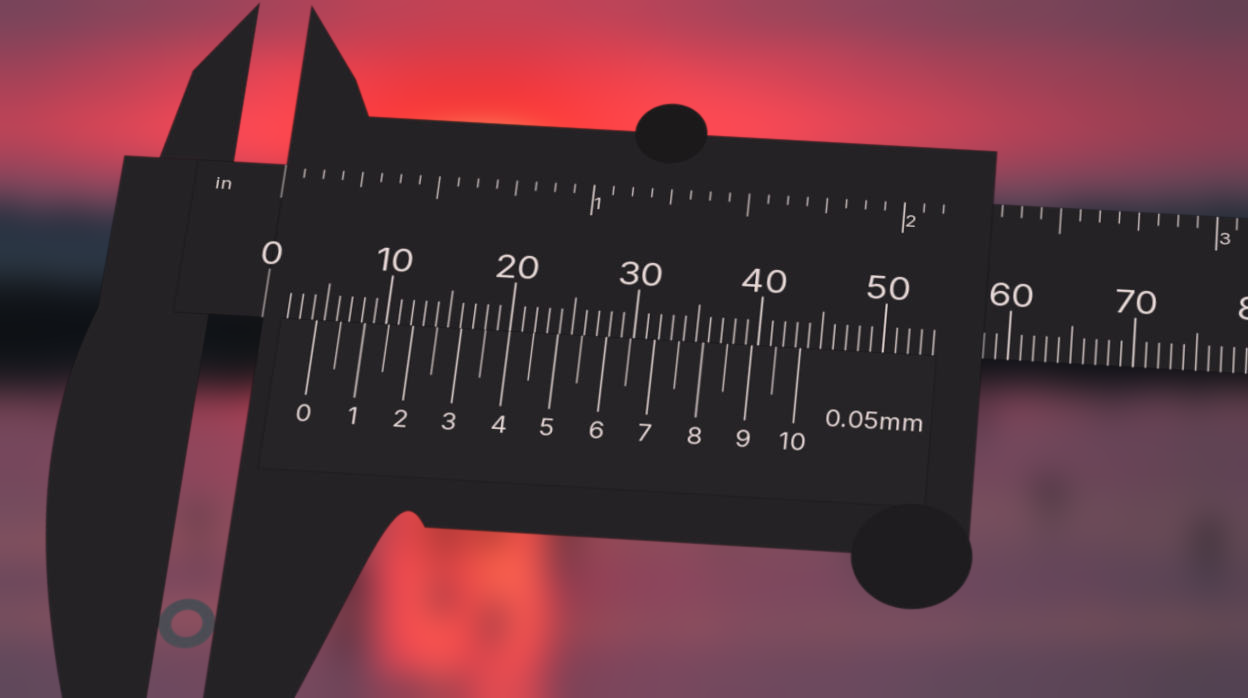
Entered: 4.4 mm
